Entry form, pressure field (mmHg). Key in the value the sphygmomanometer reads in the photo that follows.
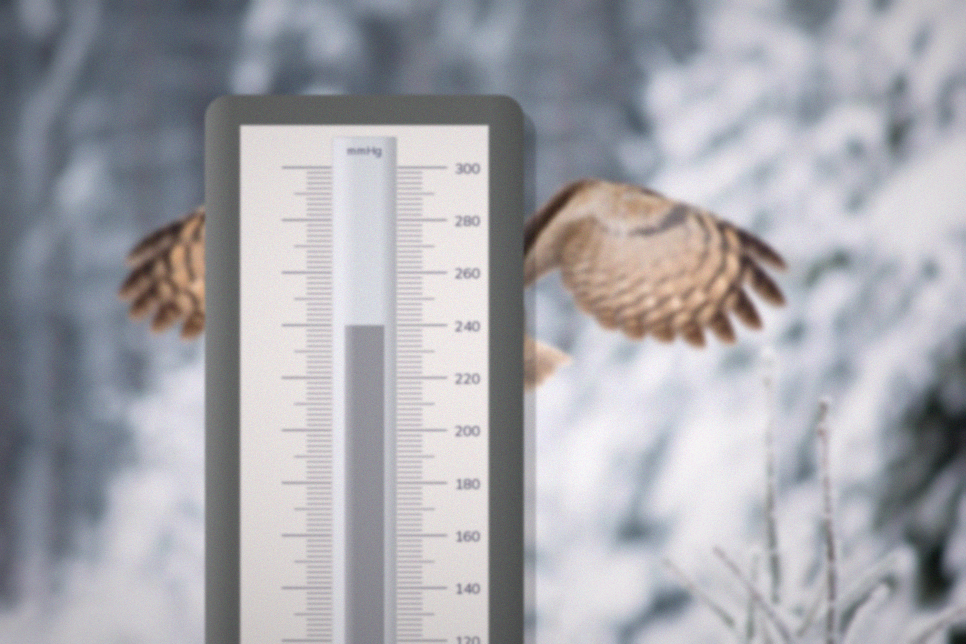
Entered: 240 mmHg
